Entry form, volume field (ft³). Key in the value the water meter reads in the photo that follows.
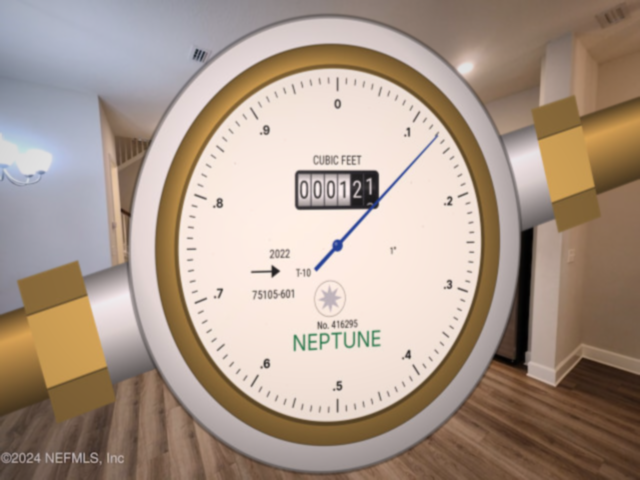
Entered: 121.13 ft³
